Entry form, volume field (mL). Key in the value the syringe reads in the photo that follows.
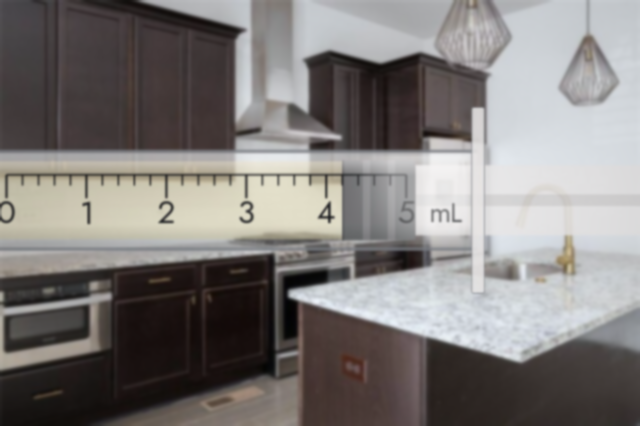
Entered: 4.2 mL
